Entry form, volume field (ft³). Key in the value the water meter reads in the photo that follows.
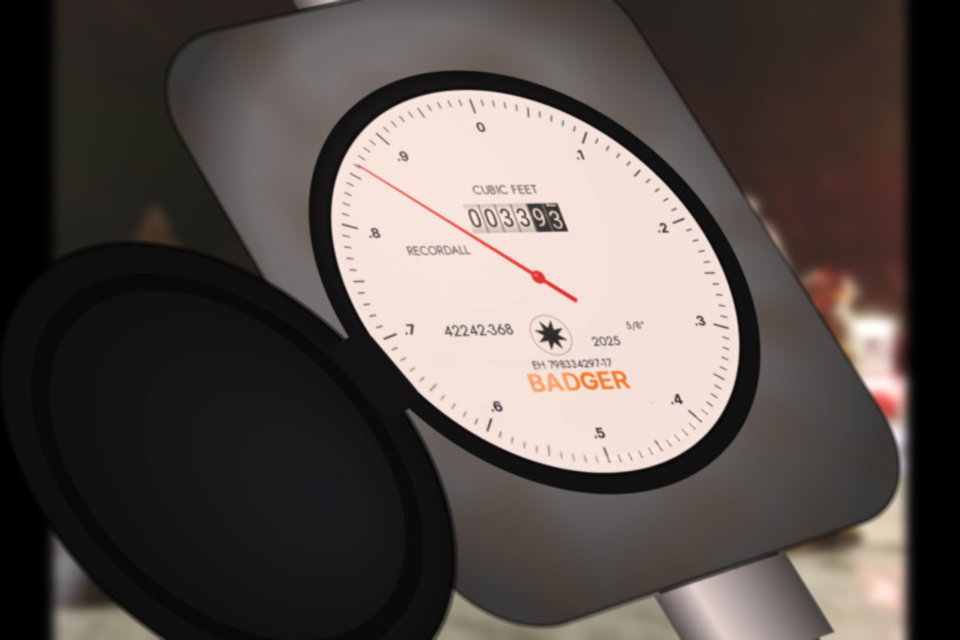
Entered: 3392.86 ft³
